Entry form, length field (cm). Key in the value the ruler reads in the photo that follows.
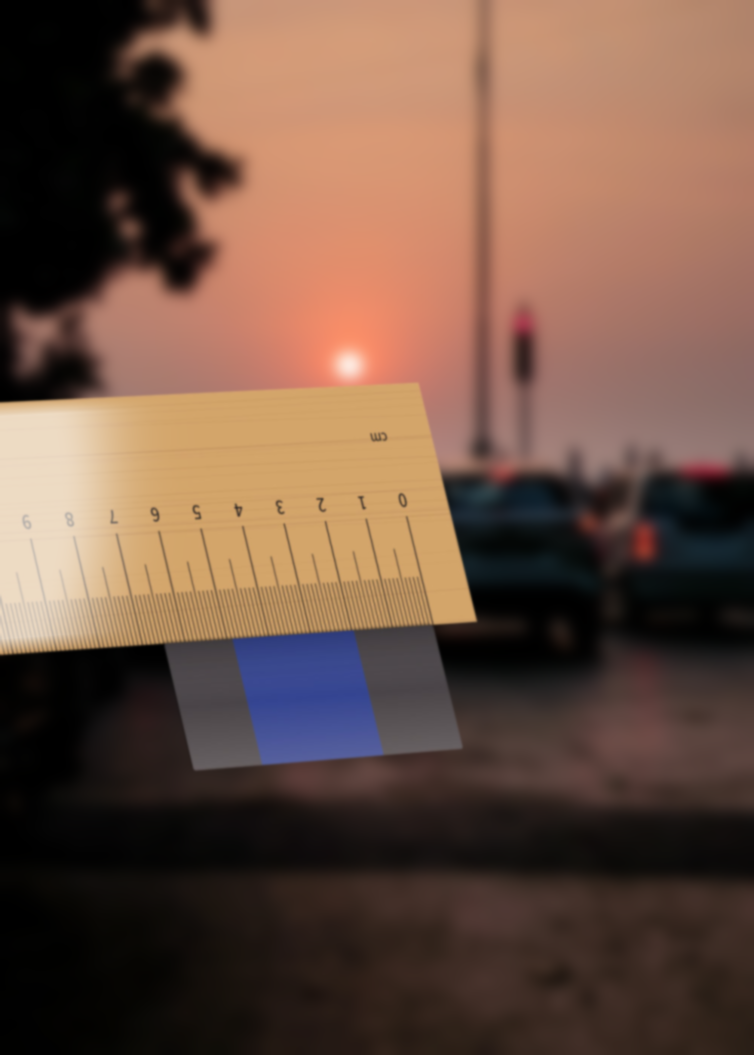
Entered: 6.5 cm
